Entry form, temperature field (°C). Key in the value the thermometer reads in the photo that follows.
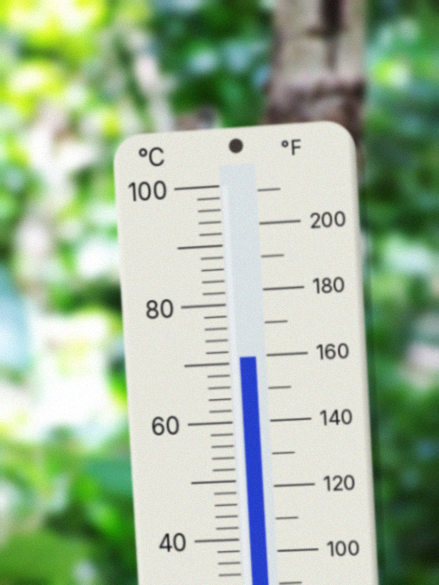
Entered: 71 °C
